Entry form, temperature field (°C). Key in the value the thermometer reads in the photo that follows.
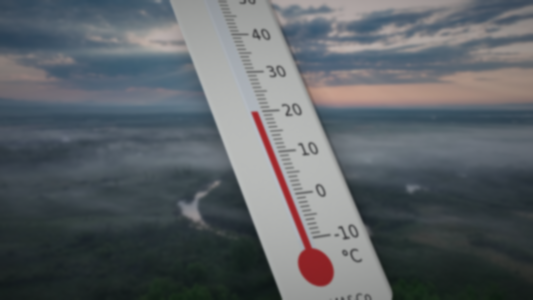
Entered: 20 °C
